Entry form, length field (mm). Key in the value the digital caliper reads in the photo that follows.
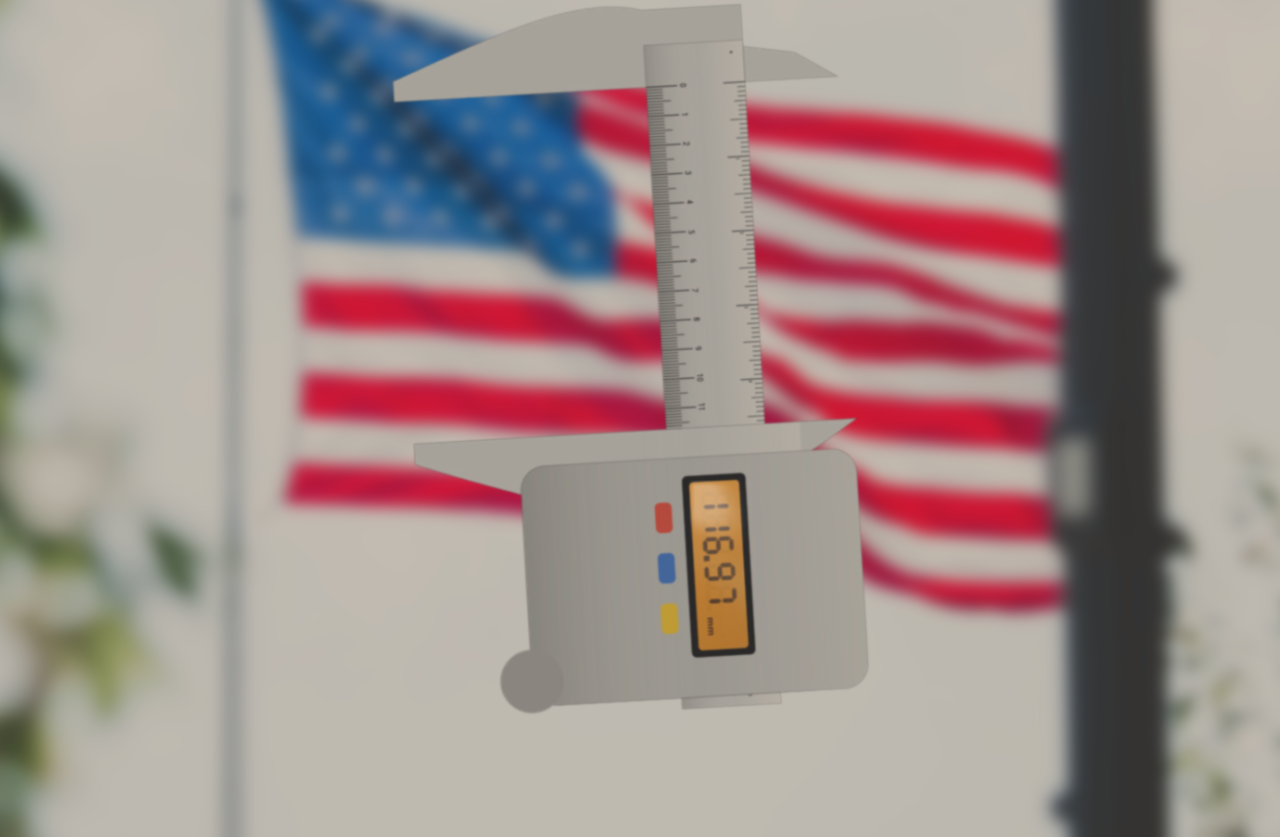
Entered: 116.97 mm
